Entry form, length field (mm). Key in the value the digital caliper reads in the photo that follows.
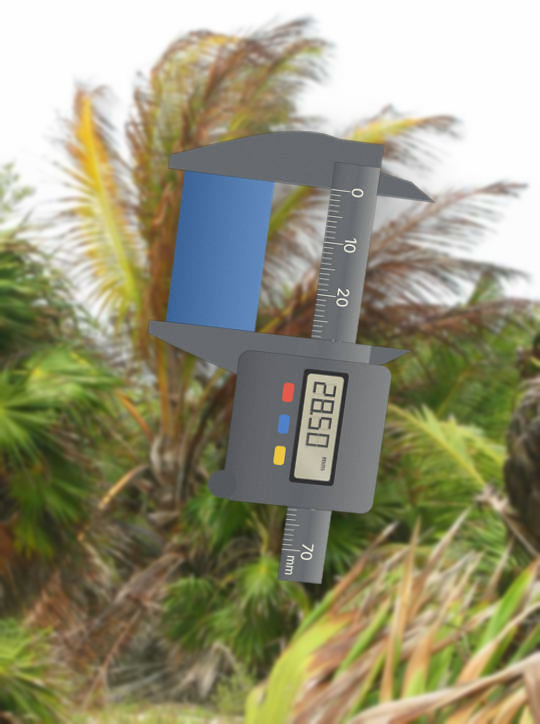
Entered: 28.50 mm
